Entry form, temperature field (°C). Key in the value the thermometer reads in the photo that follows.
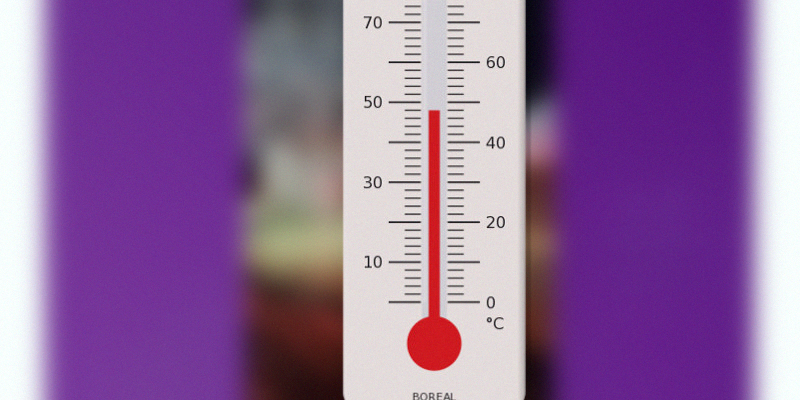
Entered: 48 °C
